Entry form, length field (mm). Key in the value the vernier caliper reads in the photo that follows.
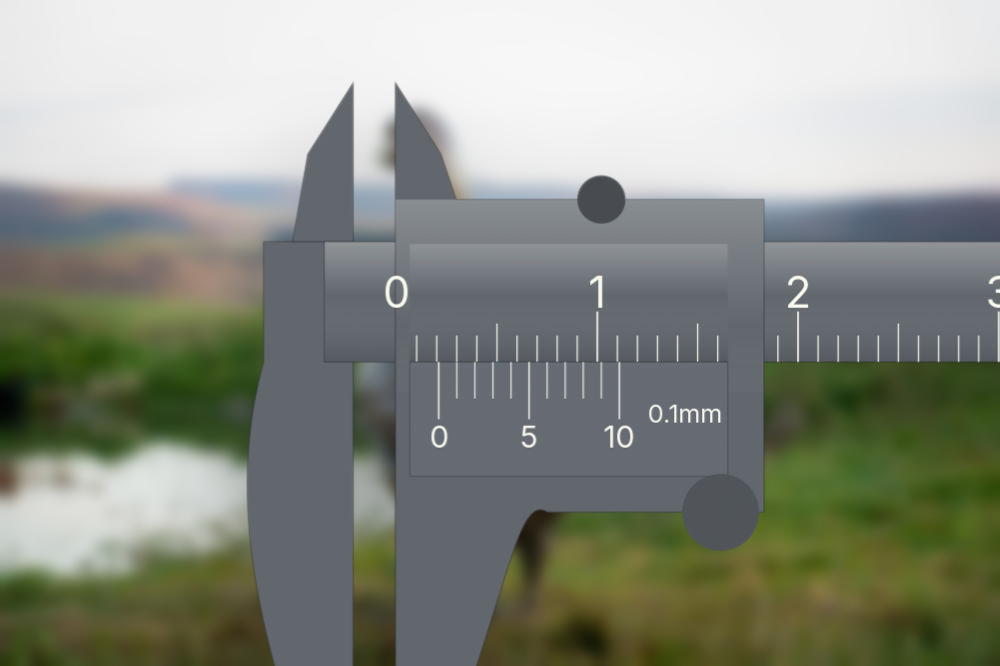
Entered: 2.1 mm
